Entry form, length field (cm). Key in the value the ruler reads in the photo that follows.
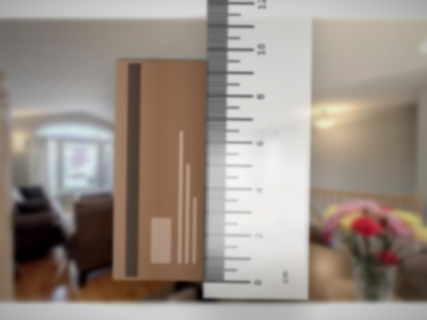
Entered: 9.5 cm
